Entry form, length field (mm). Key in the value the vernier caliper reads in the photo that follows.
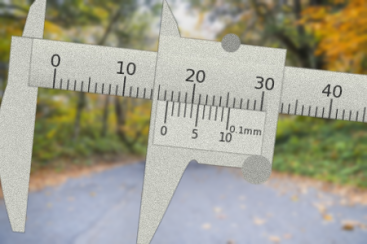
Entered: 16.4 mm
